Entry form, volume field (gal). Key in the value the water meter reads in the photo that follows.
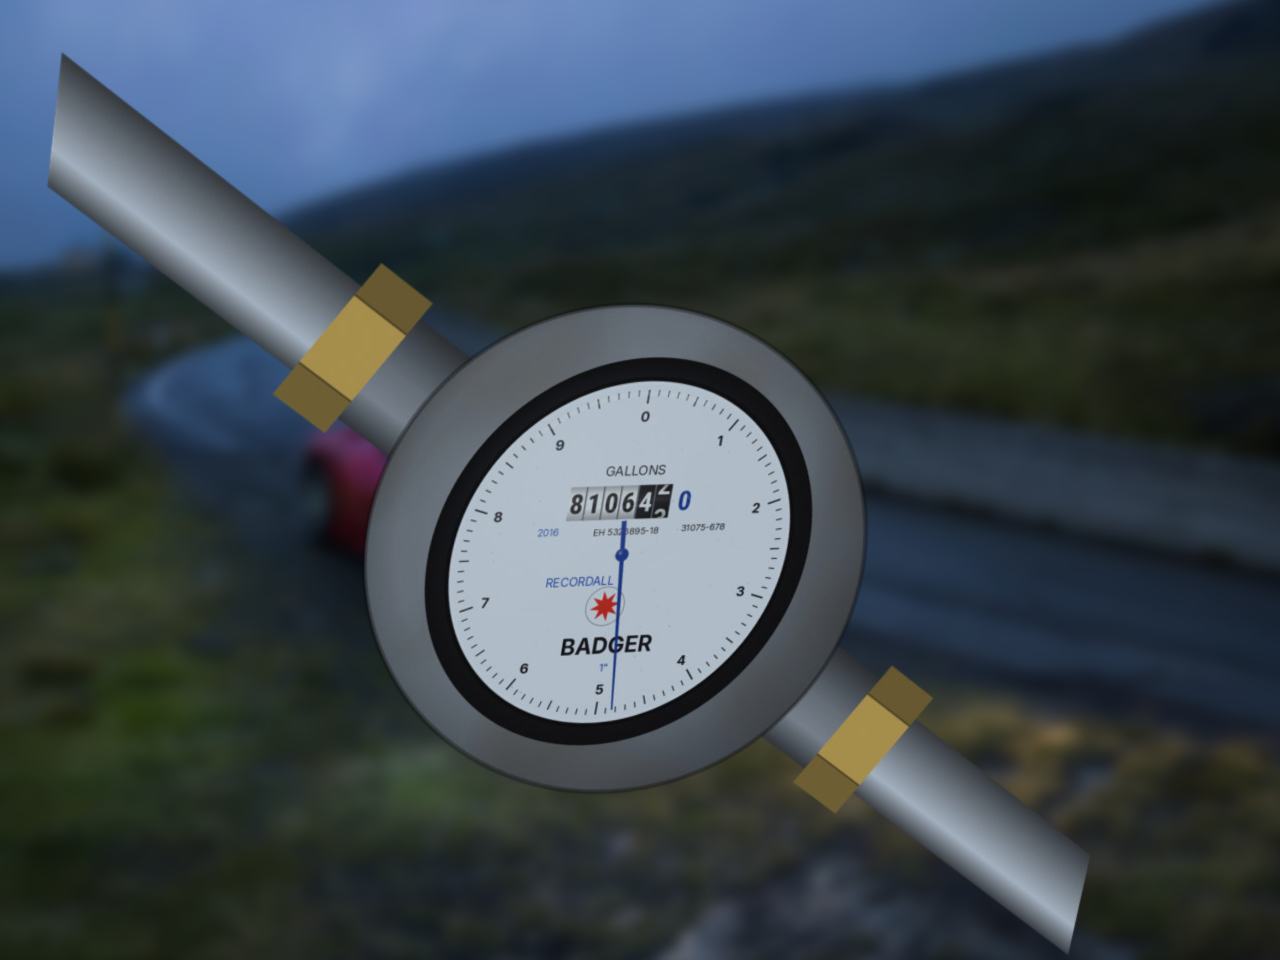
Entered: 8106424.8 gal
